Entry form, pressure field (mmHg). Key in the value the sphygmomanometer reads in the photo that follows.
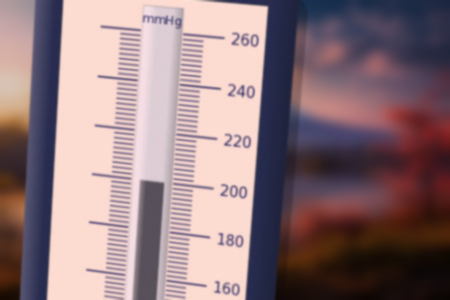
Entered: 200 mmHg
